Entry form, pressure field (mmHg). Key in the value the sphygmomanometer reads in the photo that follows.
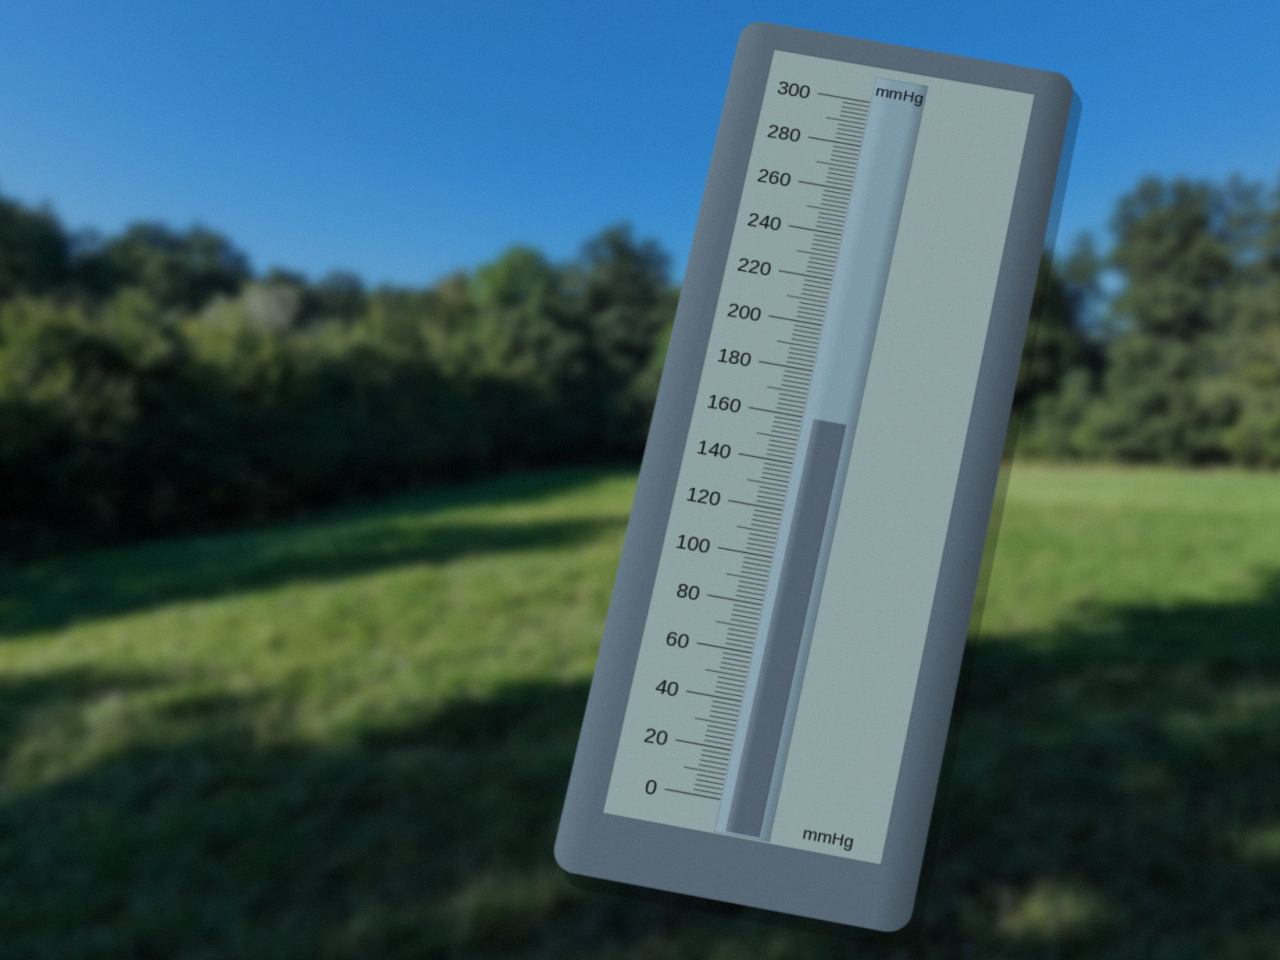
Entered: 160 mmHg
